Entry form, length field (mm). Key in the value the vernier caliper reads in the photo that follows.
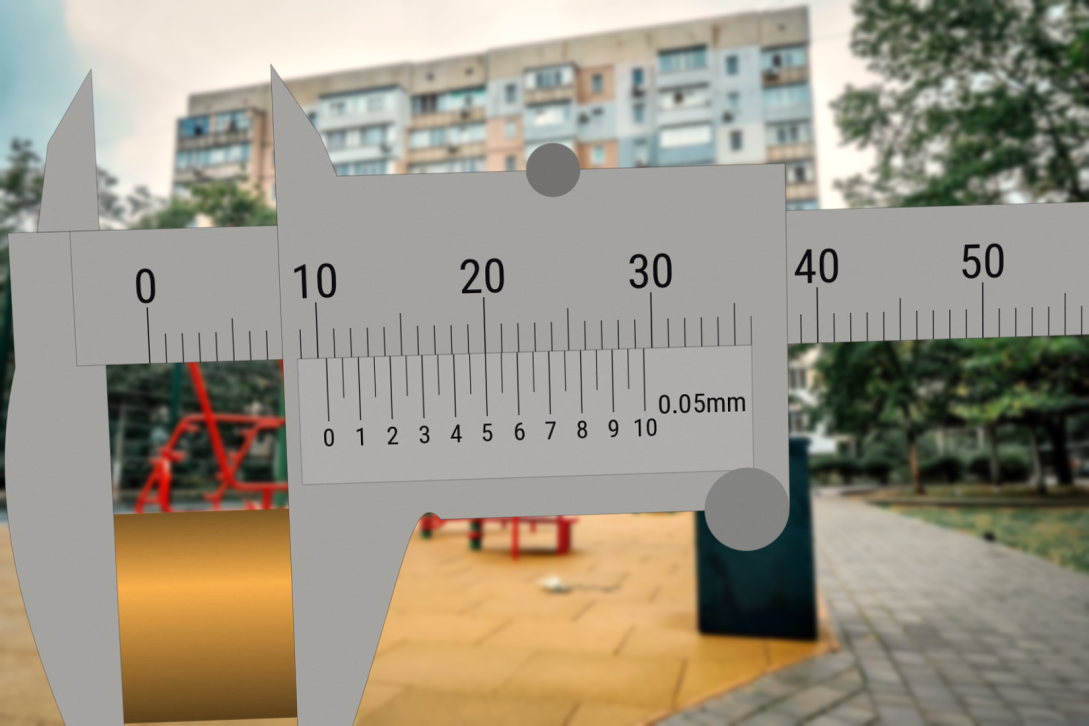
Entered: 10.5 mm
